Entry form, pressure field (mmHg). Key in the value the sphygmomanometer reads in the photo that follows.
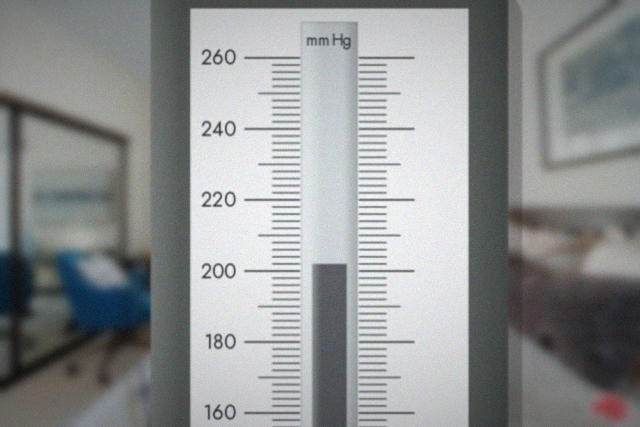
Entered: 202 mmHg
